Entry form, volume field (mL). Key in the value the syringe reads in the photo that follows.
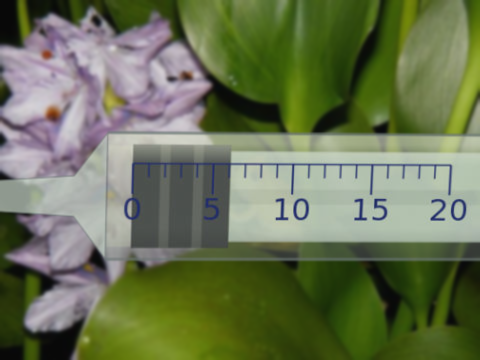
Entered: 0 mL
